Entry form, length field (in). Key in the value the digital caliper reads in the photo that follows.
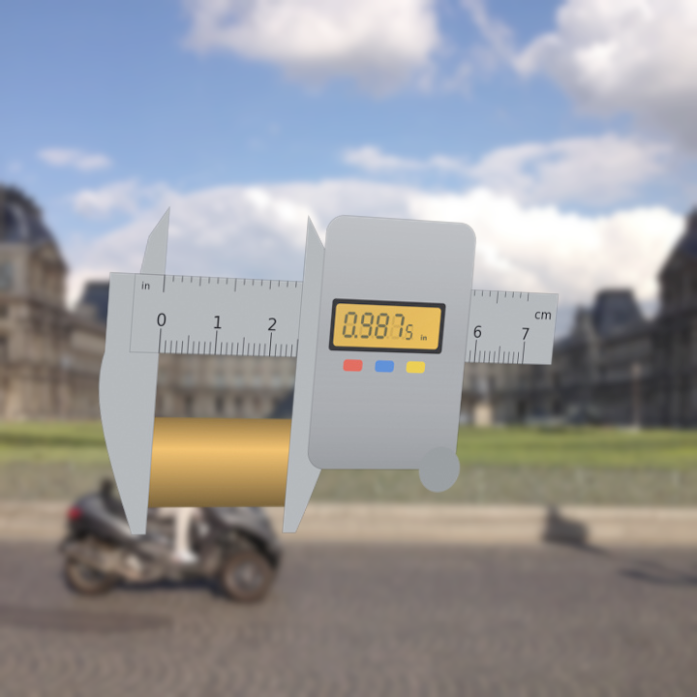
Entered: 0.9875 in
